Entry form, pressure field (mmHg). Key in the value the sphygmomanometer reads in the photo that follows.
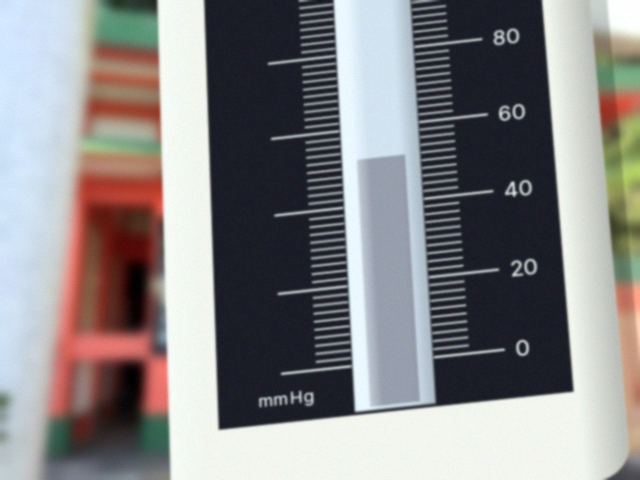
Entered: 52 mmHg
